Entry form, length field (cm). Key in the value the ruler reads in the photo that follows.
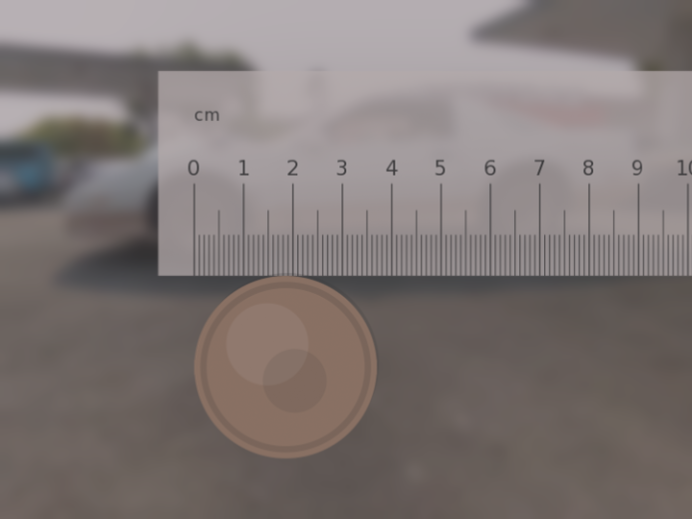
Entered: 3.7 cm
